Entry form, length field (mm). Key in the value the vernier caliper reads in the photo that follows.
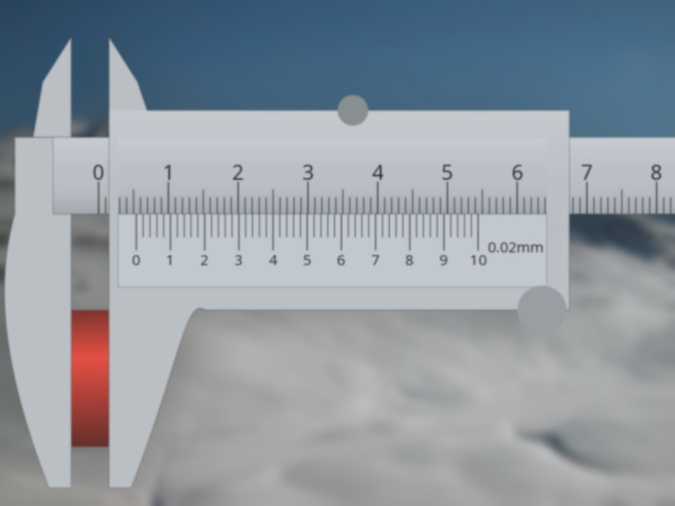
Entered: 5.4 mm
